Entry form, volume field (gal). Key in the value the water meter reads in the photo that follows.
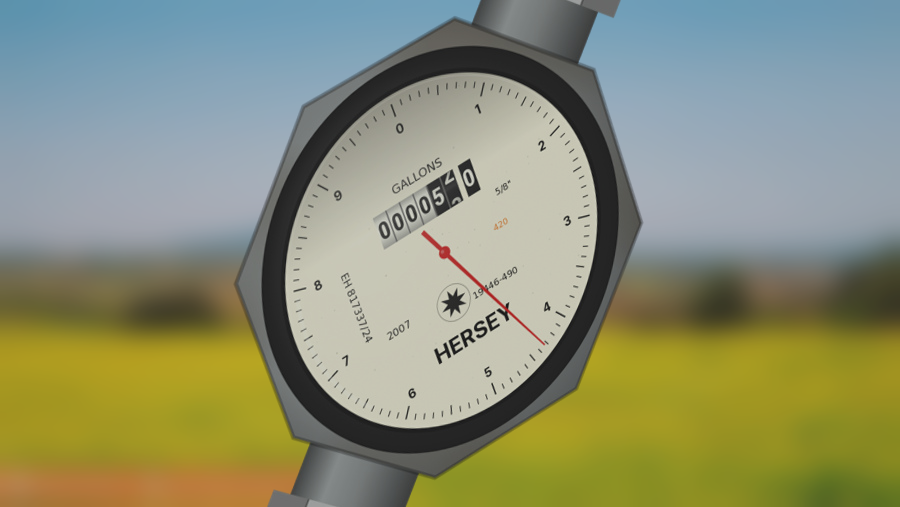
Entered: 524.3 gal
